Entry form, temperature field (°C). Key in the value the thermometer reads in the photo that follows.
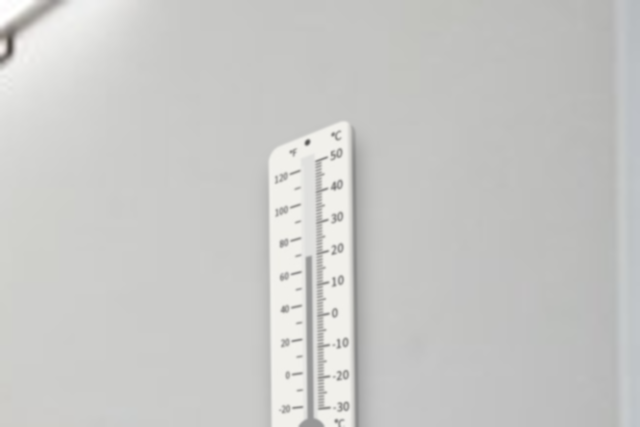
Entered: 20 °C
